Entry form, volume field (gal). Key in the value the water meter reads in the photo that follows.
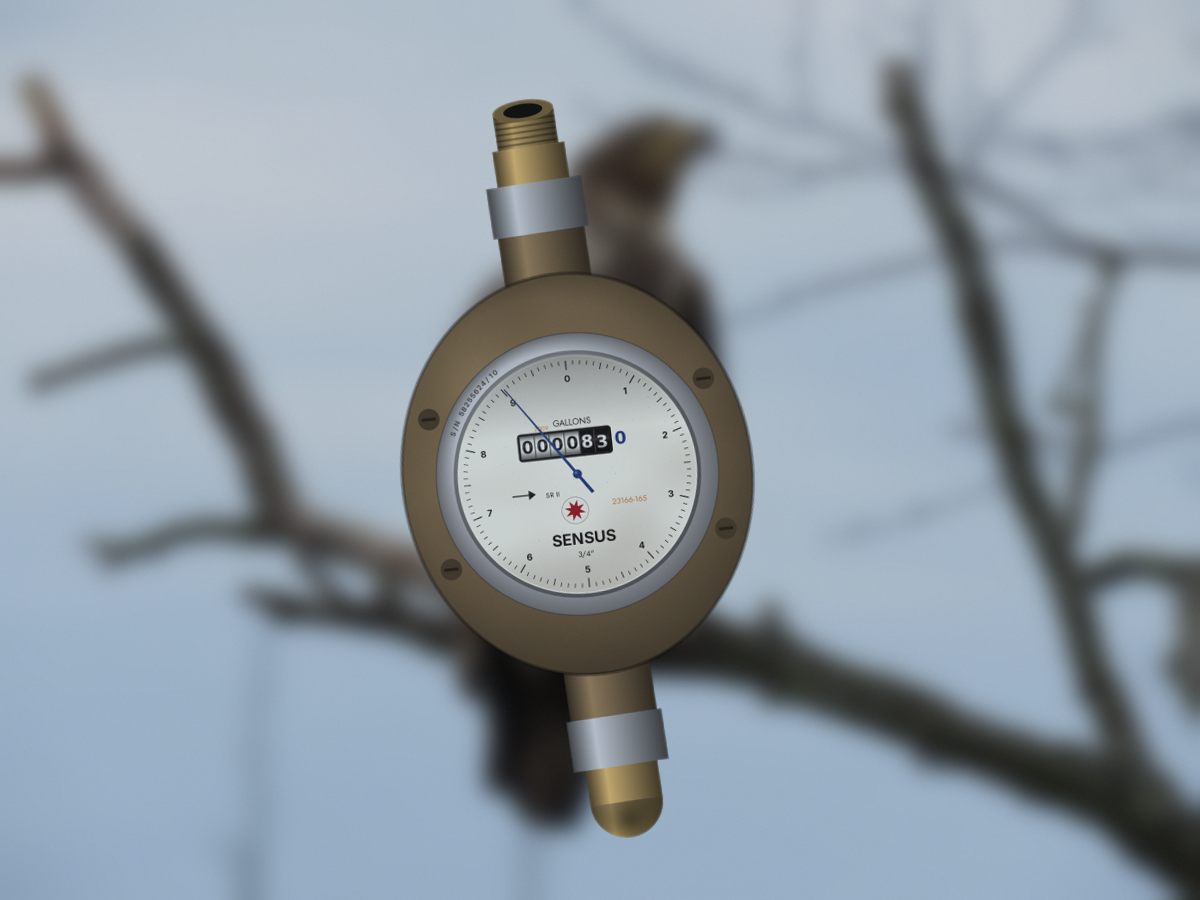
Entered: 829.0 gal
